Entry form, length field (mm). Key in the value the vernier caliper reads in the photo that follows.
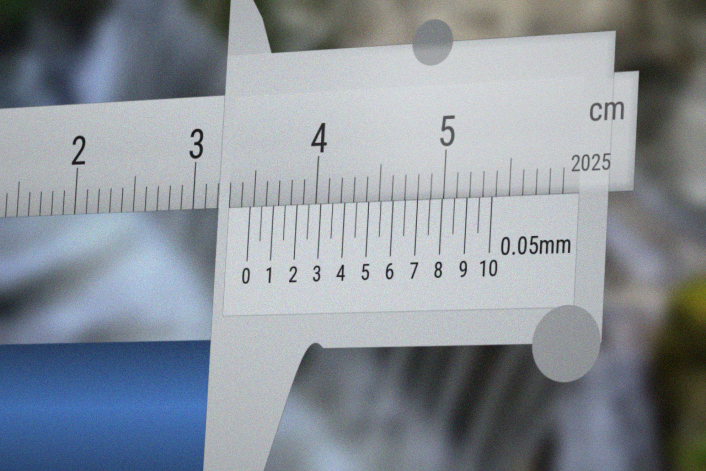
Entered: 34.7 mm
